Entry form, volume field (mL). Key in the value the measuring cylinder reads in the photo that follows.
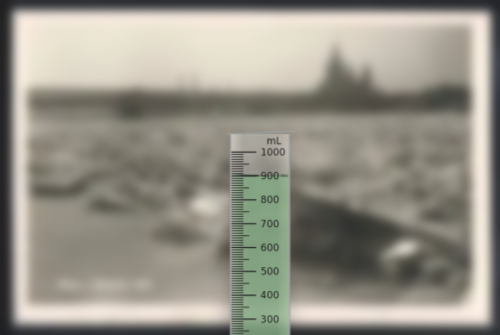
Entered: 900 mL
